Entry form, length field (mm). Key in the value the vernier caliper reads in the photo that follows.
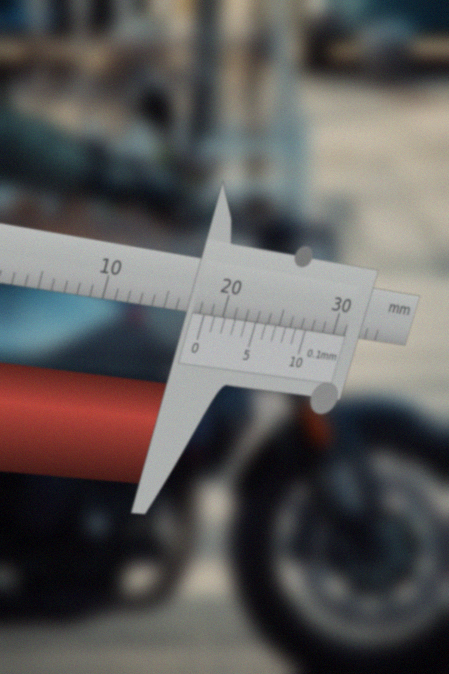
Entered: 18.4 mm
